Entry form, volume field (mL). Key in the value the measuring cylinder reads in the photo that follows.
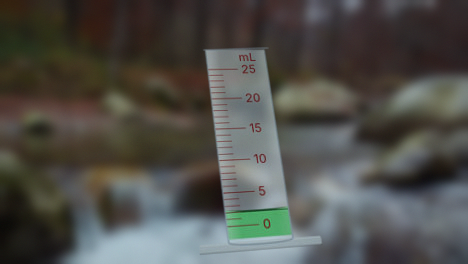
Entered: 2 mL
